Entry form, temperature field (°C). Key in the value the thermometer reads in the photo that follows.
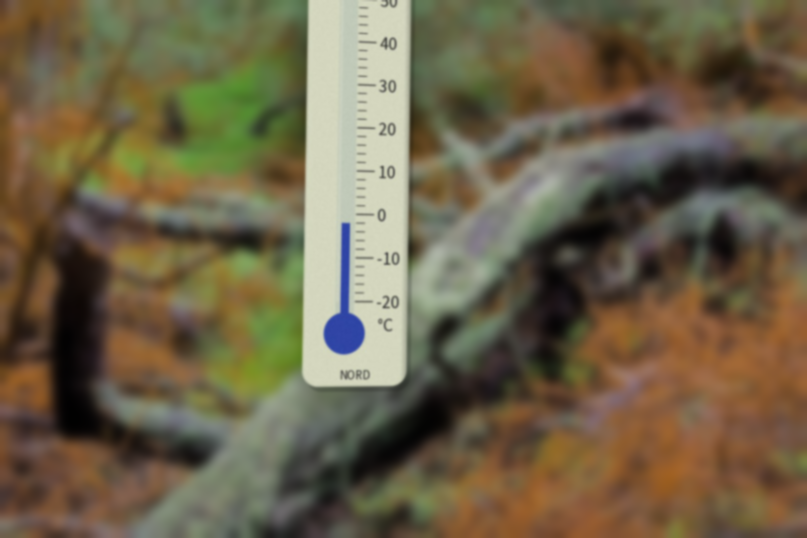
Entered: -2 °C
